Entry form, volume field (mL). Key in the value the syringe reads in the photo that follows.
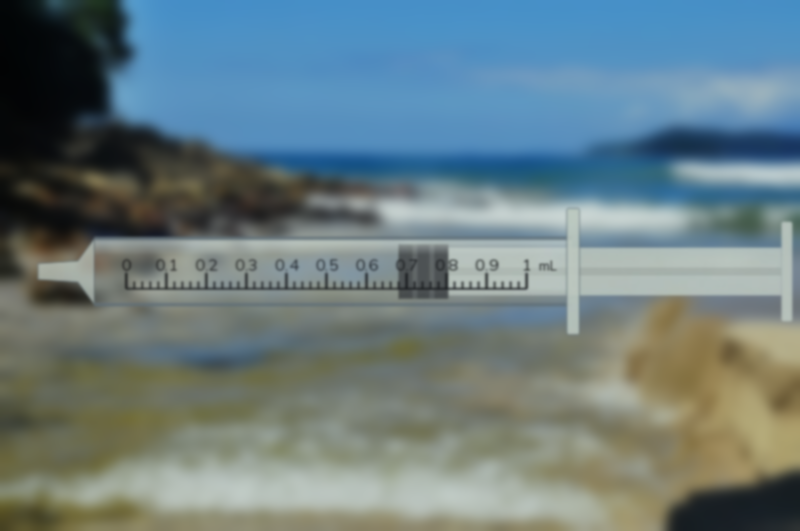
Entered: 0.68 mL
